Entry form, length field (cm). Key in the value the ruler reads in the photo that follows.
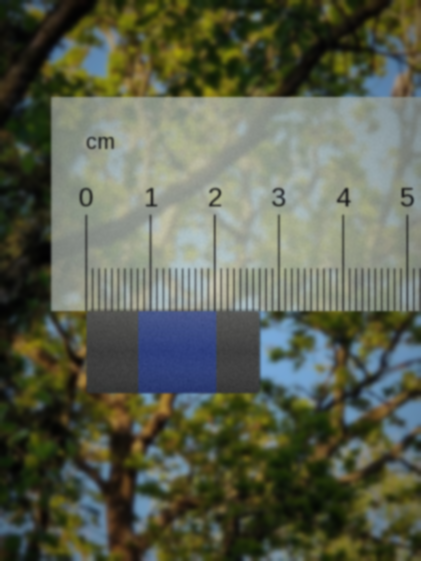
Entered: 2.7 cm
